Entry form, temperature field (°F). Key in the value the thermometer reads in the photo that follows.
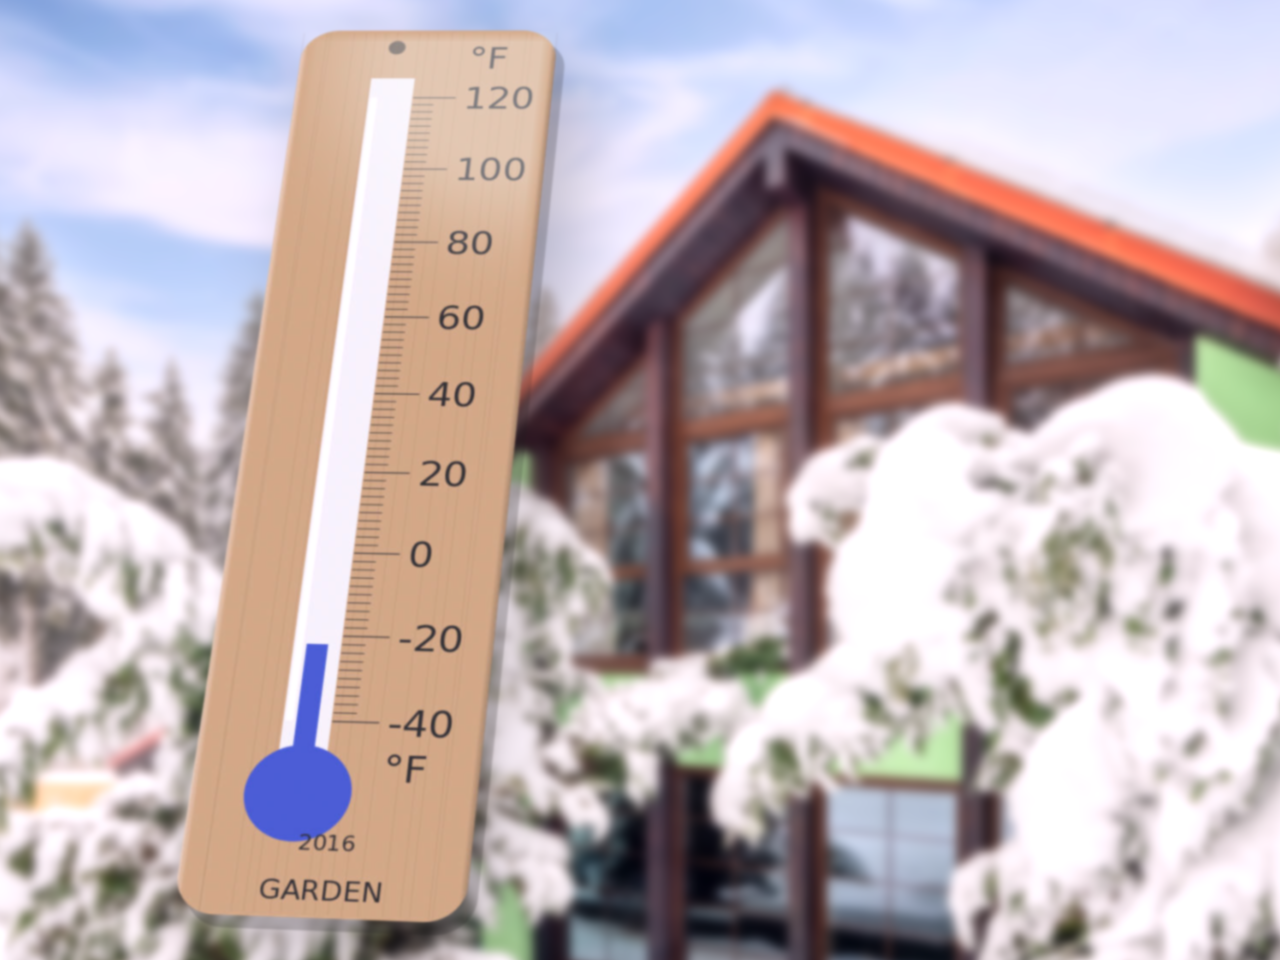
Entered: -22 °F
